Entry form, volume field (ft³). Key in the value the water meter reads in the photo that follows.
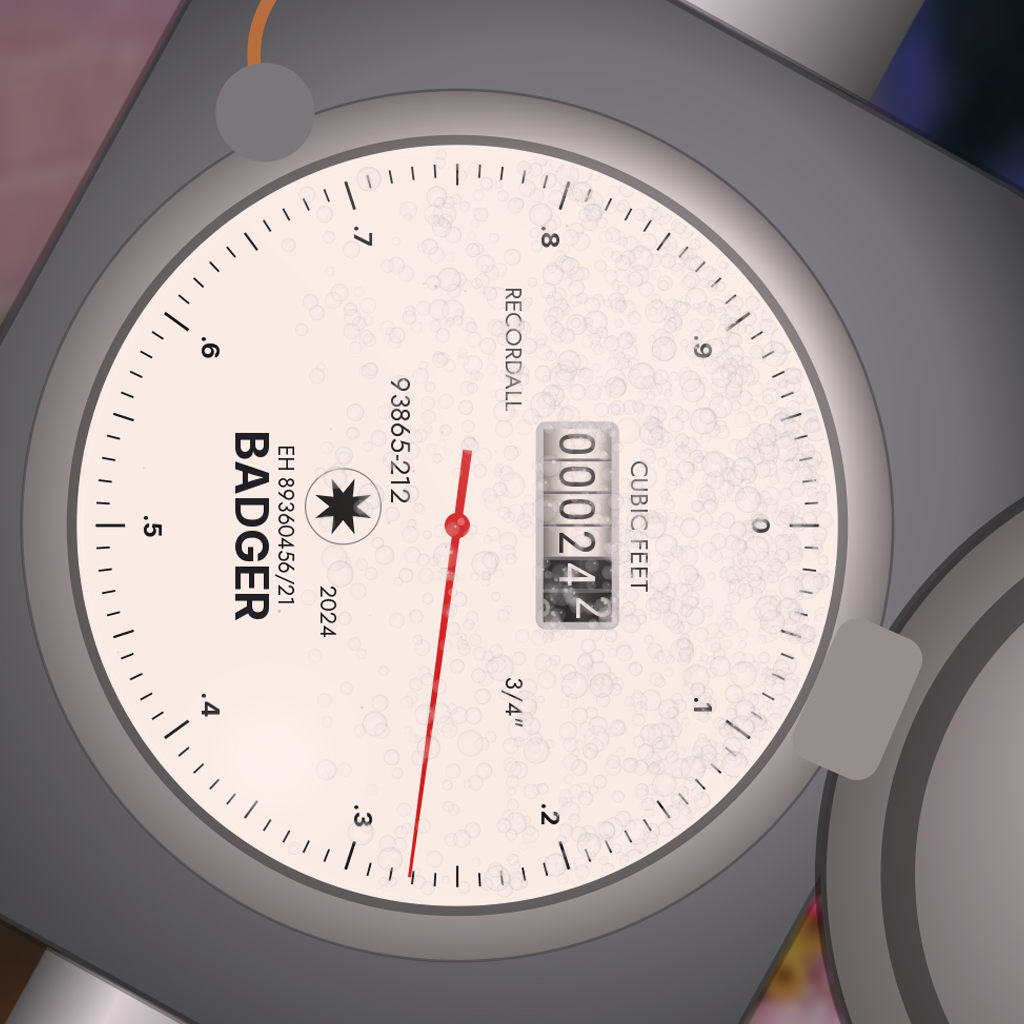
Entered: 242.27 ft³
